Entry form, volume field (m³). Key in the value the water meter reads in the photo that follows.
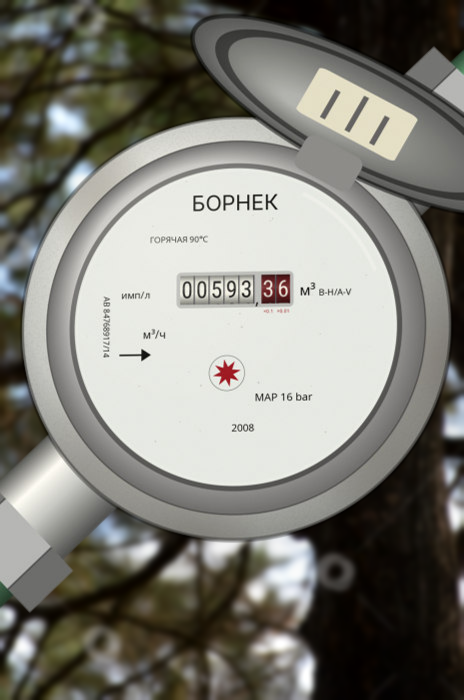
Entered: 593.36 m³
